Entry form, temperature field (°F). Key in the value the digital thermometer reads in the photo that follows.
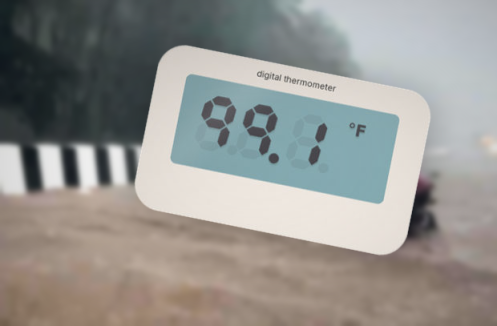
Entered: 99.1 °F
